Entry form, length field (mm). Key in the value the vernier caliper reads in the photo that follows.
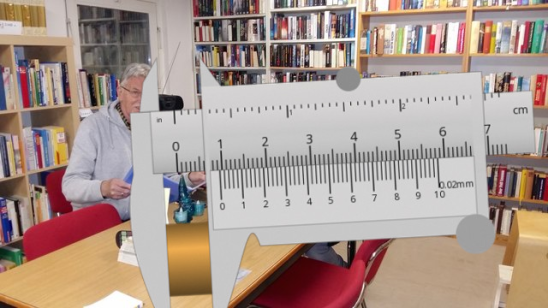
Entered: 9.5 mm
